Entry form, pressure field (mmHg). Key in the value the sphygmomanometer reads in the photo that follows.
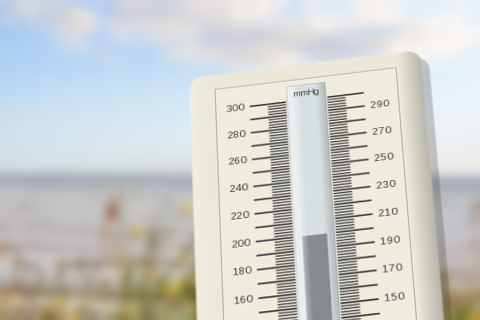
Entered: 200 mmHg
